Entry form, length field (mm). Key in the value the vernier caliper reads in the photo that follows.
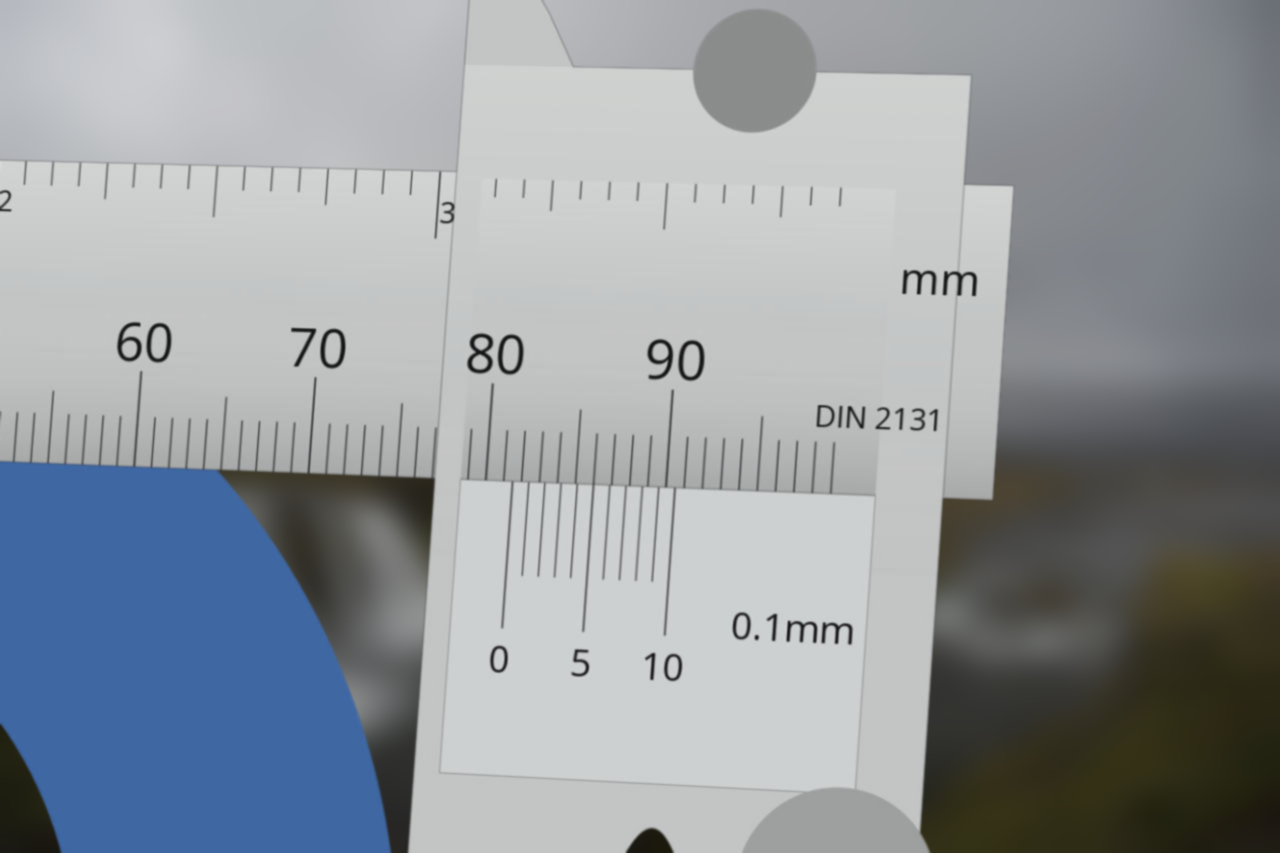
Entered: 81.5 mm
